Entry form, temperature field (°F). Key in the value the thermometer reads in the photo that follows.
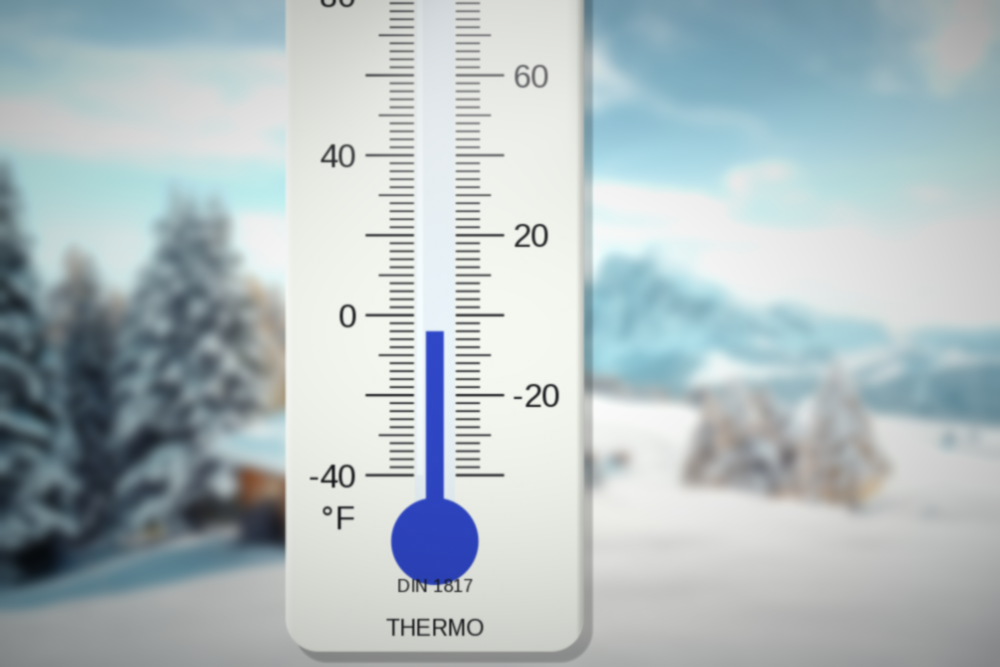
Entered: -4 °F
